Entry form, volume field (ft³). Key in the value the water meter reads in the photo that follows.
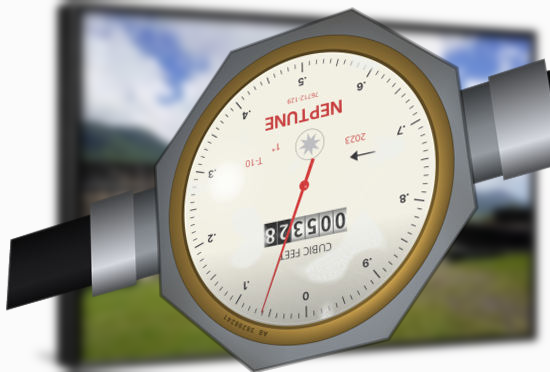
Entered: 5328.06 ft³
